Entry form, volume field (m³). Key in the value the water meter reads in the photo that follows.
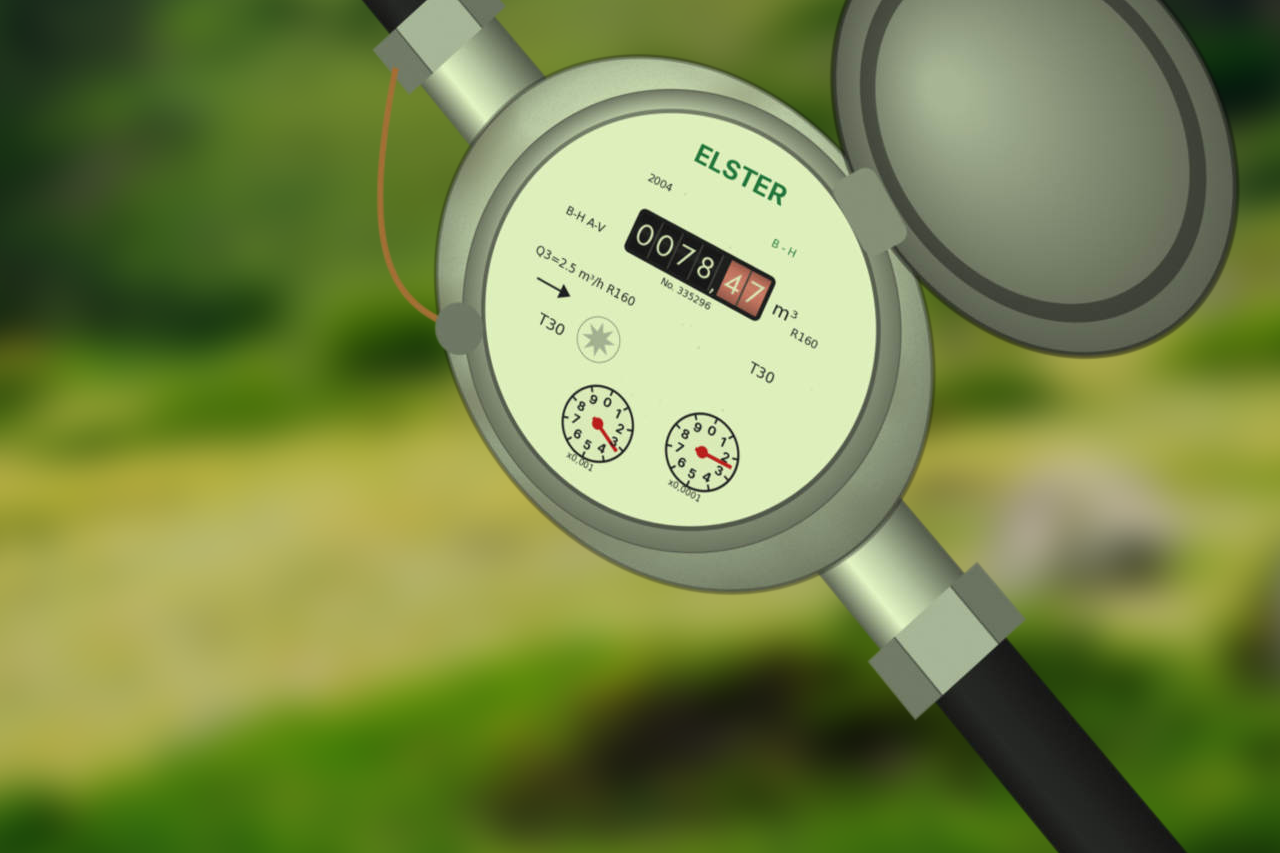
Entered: 78.4732 m³
